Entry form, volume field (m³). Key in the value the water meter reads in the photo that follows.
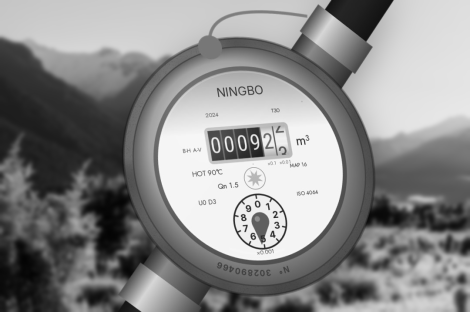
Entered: 9.225 m³
